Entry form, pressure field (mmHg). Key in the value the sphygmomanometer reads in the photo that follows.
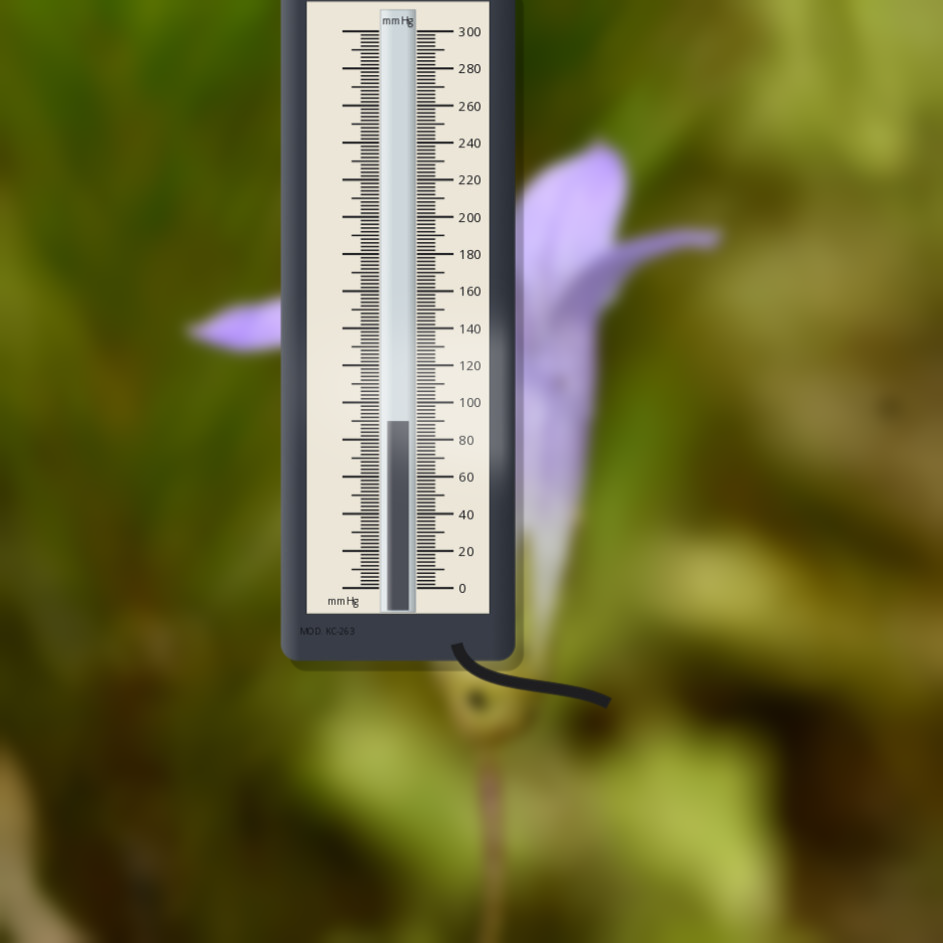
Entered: 90 mmHg
